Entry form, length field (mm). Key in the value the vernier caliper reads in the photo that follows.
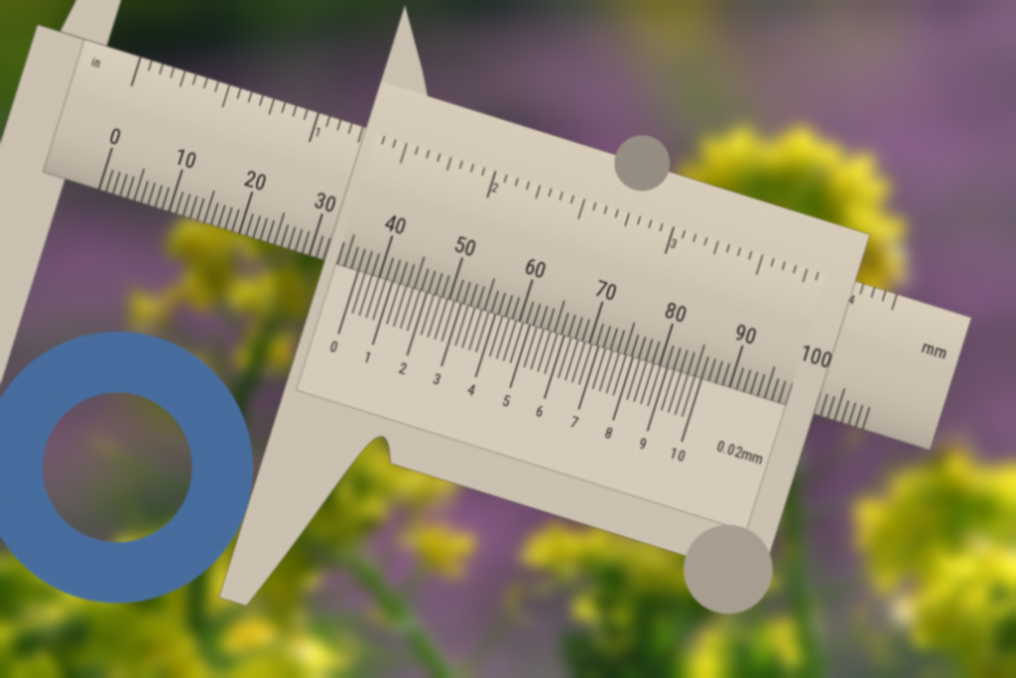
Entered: 37.0 mm
